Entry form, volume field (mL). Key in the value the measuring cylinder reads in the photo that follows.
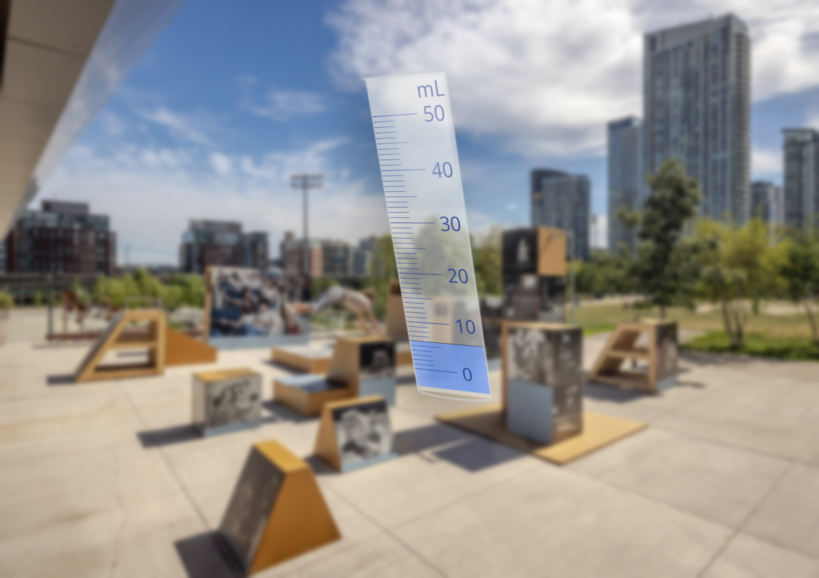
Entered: 6 mL
